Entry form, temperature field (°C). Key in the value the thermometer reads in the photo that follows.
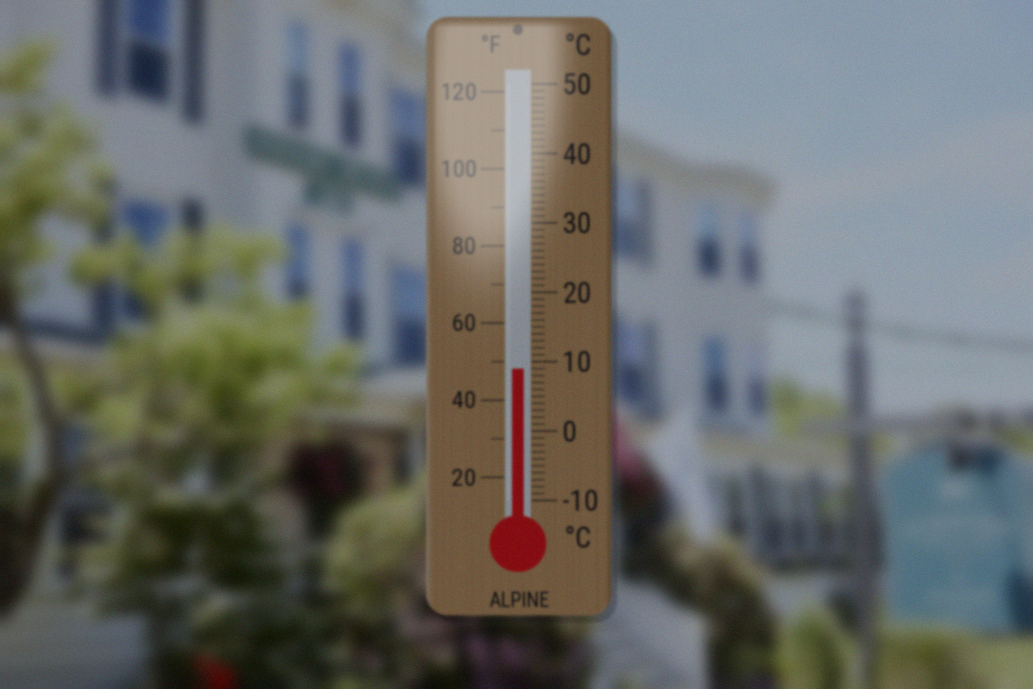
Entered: 9 °C
